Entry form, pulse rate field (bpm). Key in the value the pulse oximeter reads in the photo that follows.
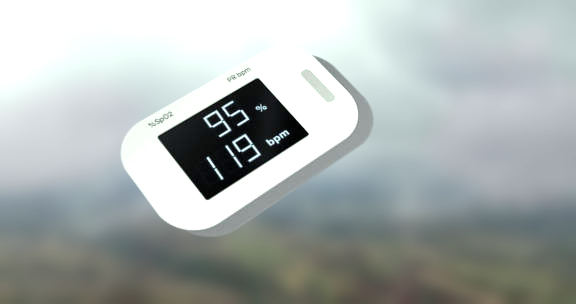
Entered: 119 bpm
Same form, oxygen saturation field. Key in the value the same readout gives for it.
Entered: 95 %
